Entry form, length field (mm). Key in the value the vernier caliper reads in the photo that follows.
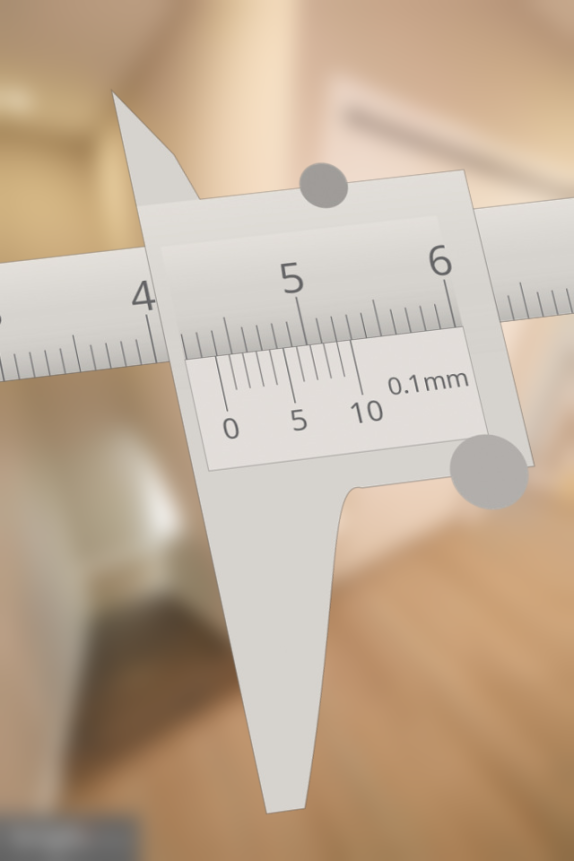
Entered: 43.9 mm
